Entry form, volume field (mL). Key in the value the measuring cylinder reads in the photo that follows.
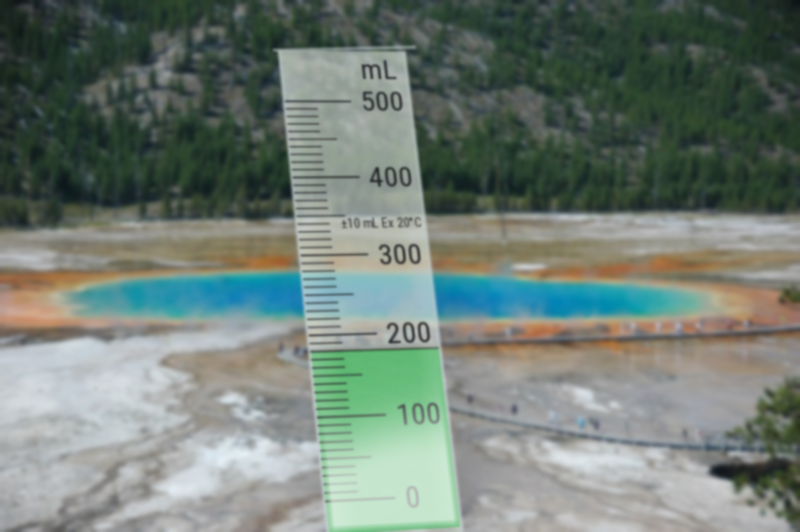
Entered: 180 mL
